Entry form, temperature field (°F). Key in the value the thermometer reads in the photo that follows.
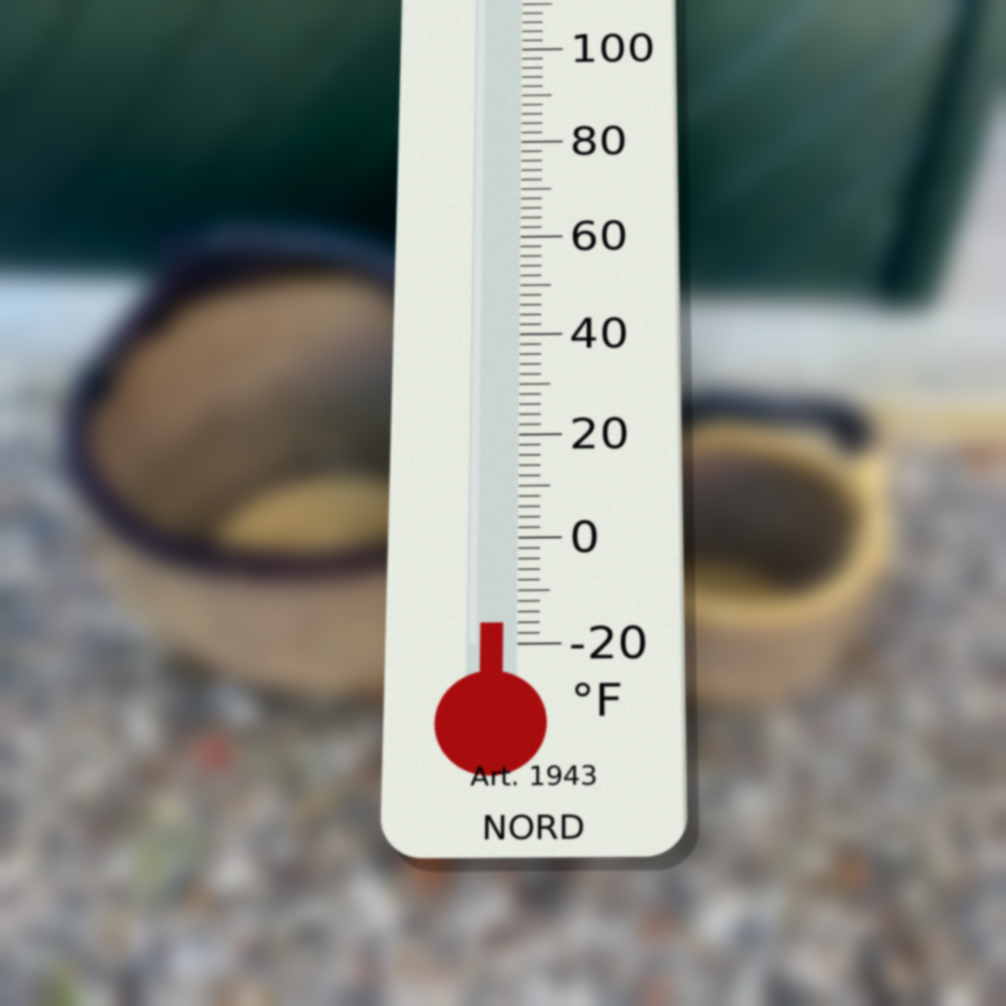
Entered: -16 °F
